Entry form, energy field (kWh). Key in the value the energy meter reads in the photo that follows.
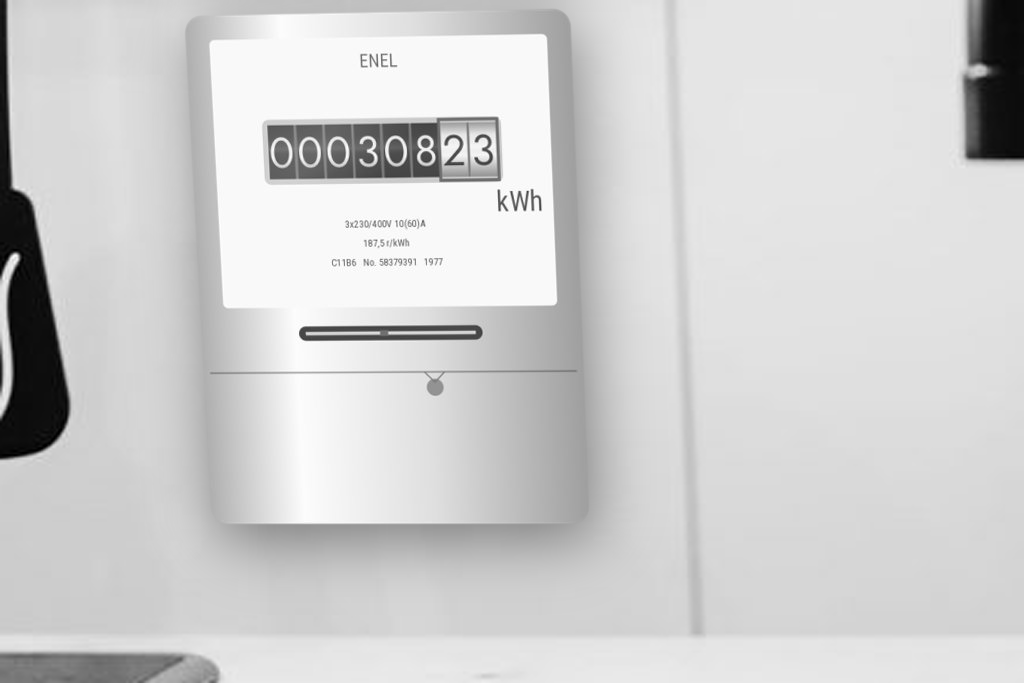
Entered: 308.23 kWh
